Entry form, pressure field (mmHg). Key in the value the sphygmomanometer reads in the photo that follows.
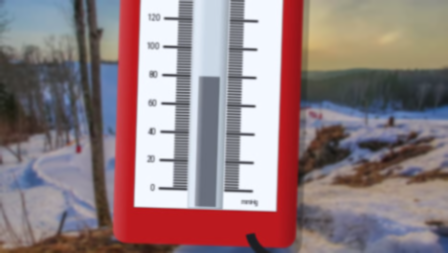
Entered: 80 mmHg
